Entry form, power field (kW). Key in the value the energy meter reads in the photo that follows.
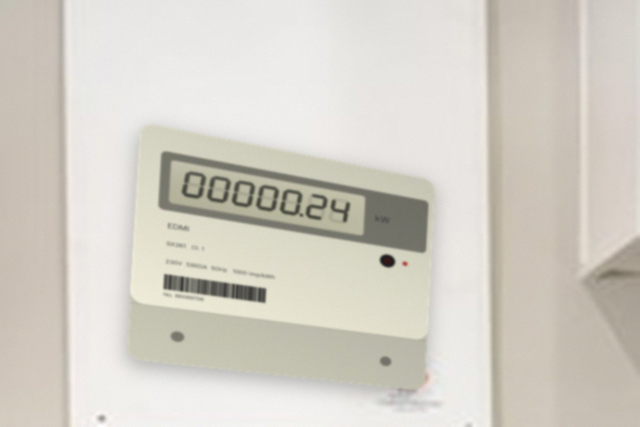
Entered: 0.24 kW
